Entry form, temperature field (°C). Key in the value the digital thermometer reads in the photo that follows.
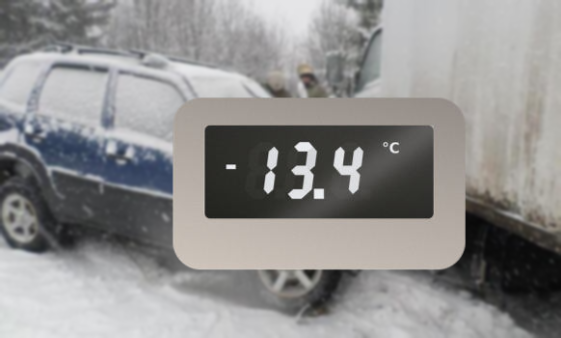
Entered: -13.4 °C
